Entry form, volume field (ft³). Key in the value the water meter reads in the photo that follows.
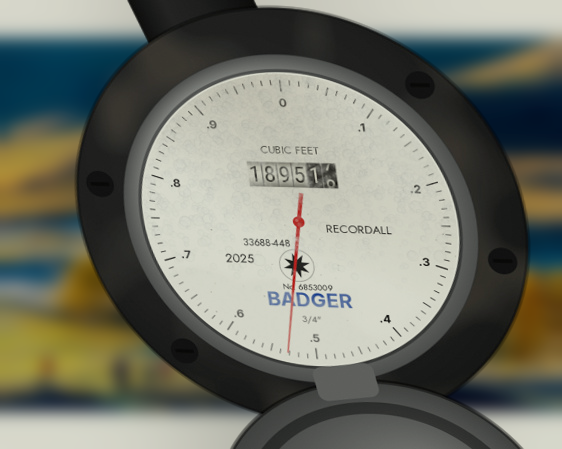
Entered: 189517.53 ft³
